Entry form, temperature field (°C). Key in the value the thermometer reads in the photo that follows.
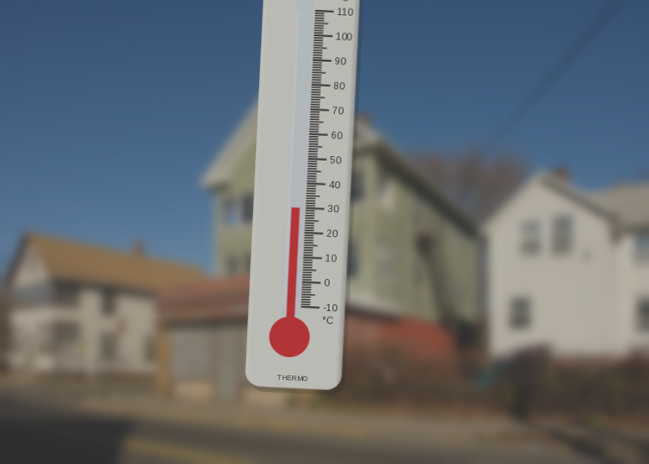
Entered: 30 °C
